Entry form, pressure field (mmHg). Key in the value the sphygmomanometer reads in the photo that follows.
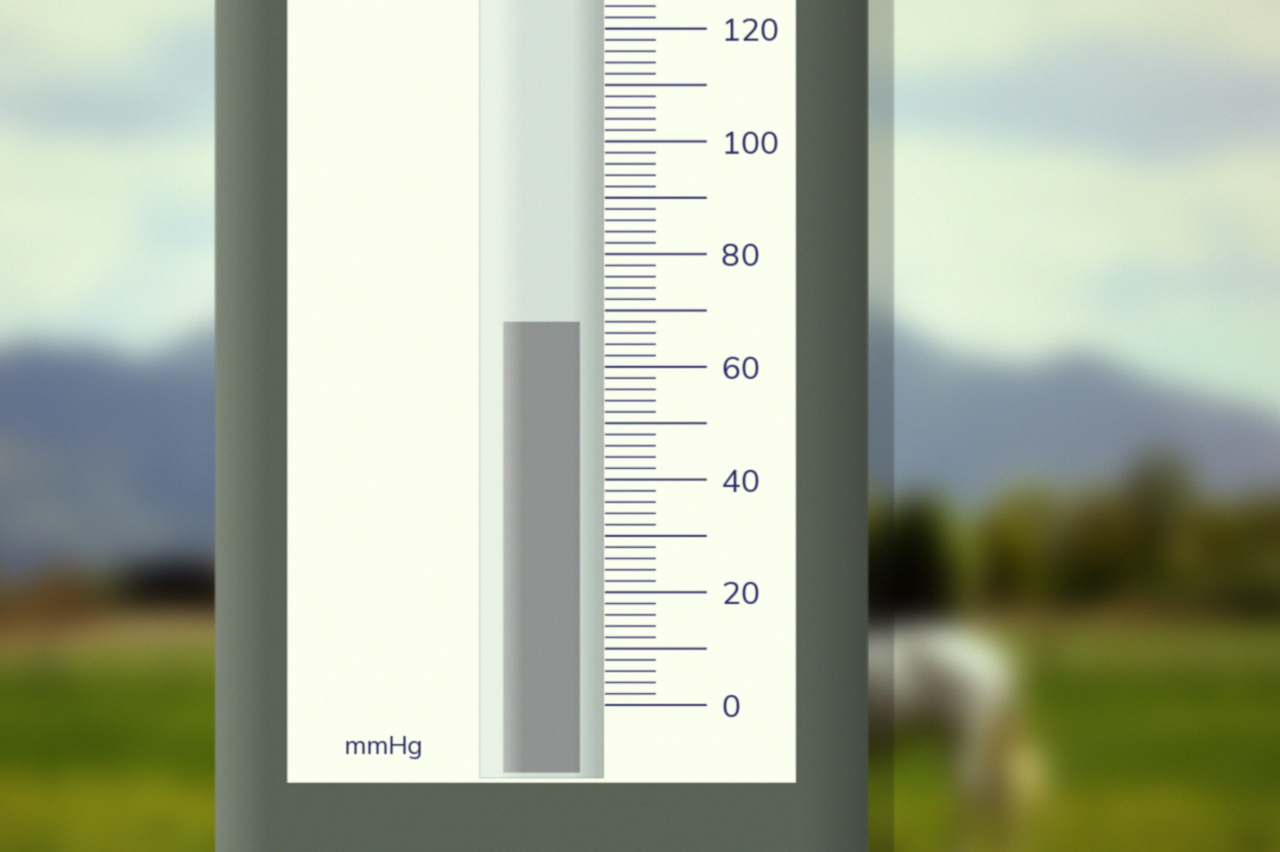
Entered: 68 mmHg
